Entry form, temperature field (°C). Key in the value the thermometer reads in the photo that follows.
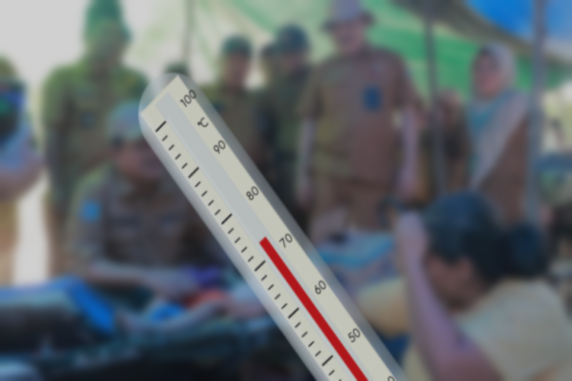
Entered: 73 °C
